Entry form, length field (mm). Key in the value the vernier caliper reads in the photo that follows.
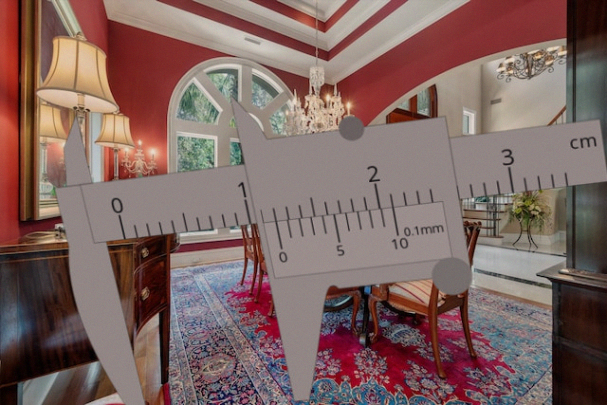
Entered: 12.0 mm
